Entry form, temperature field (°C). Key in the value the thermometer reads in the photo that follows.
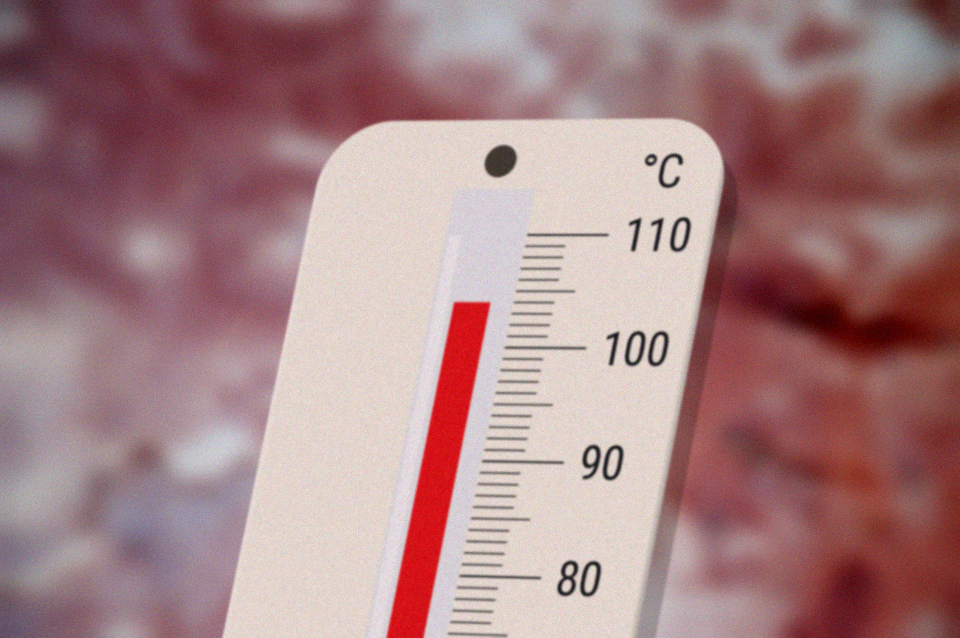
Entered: 104 °C
